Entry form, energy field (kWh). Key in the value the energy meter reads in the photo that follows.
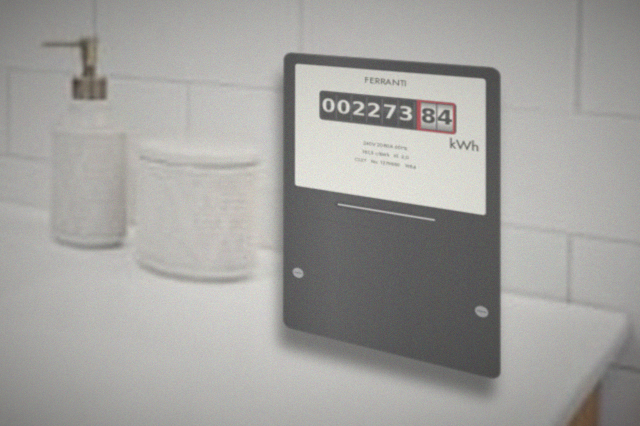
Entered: 2273.84 kWh
